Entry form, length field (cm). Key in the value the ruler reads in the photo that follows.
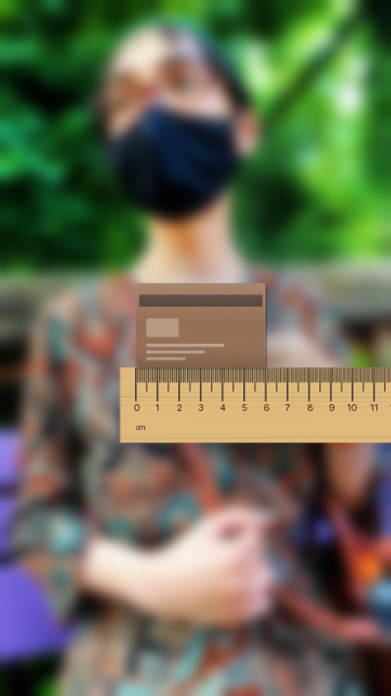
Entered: 6 cm
